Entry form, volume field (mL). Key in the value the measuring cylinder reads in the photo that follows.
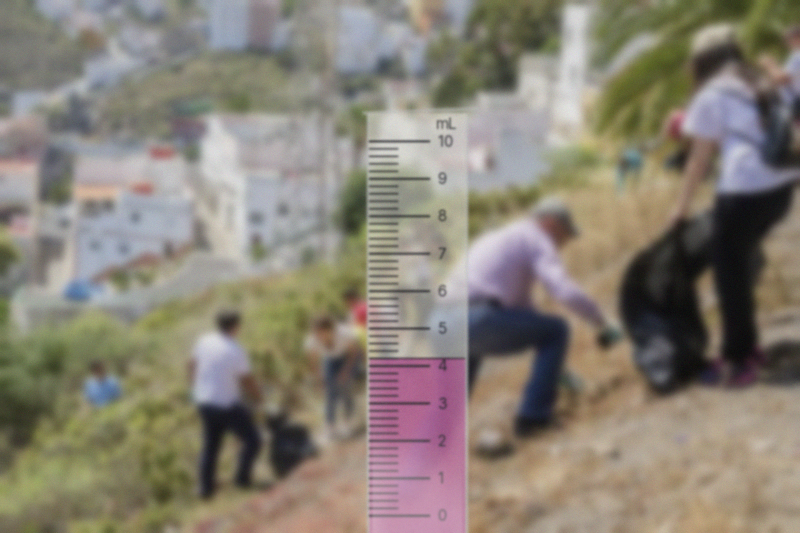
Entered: 4.2 mL
